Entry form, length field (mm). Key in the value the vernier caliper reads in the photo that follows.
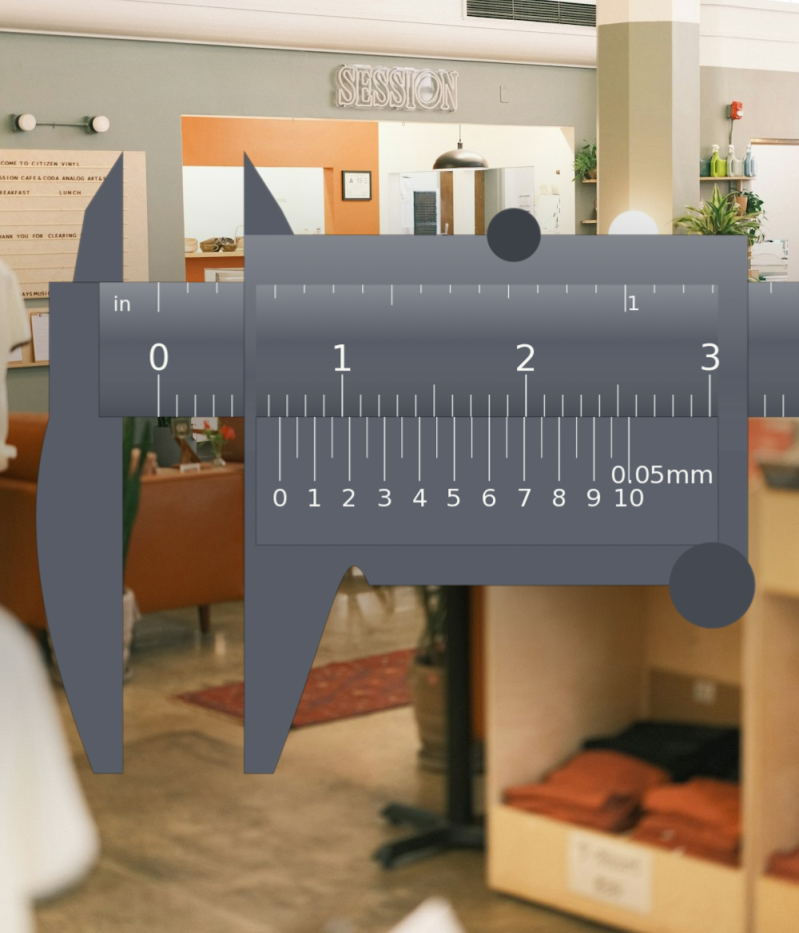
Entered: 6.6 mm
